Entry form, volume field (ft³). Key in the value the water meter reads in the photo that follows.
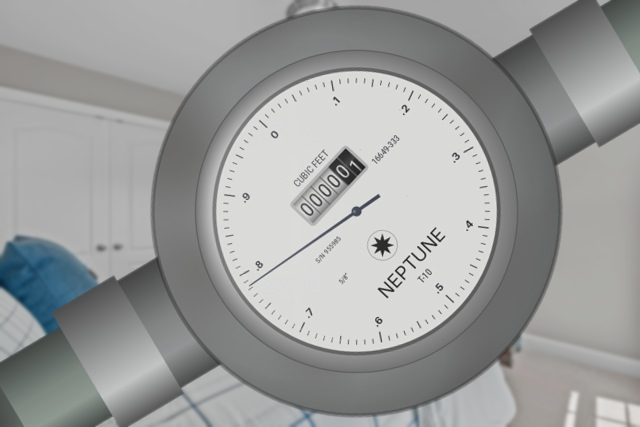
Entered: 0.78 ft³
